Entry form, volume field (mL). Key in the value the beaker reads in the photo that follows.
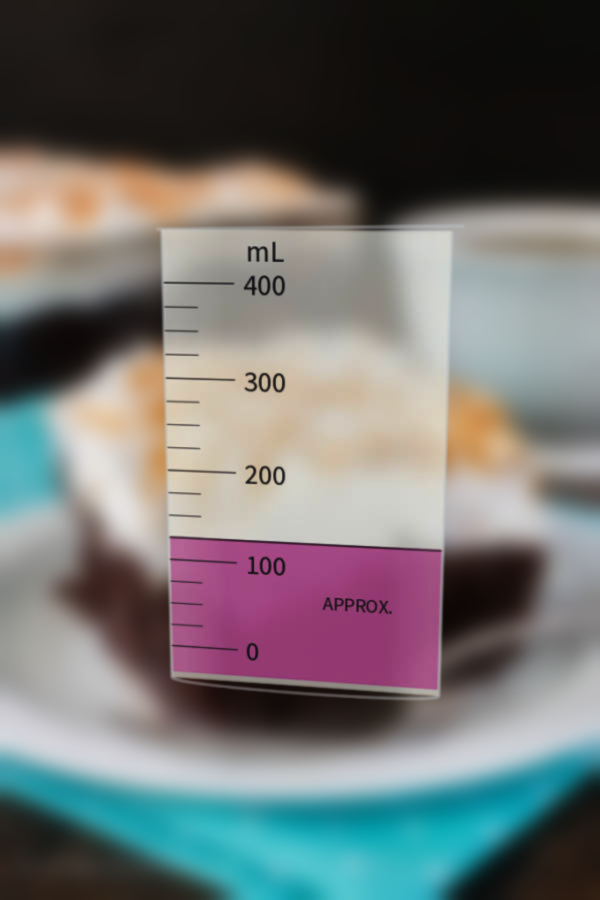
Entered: 125 mL
